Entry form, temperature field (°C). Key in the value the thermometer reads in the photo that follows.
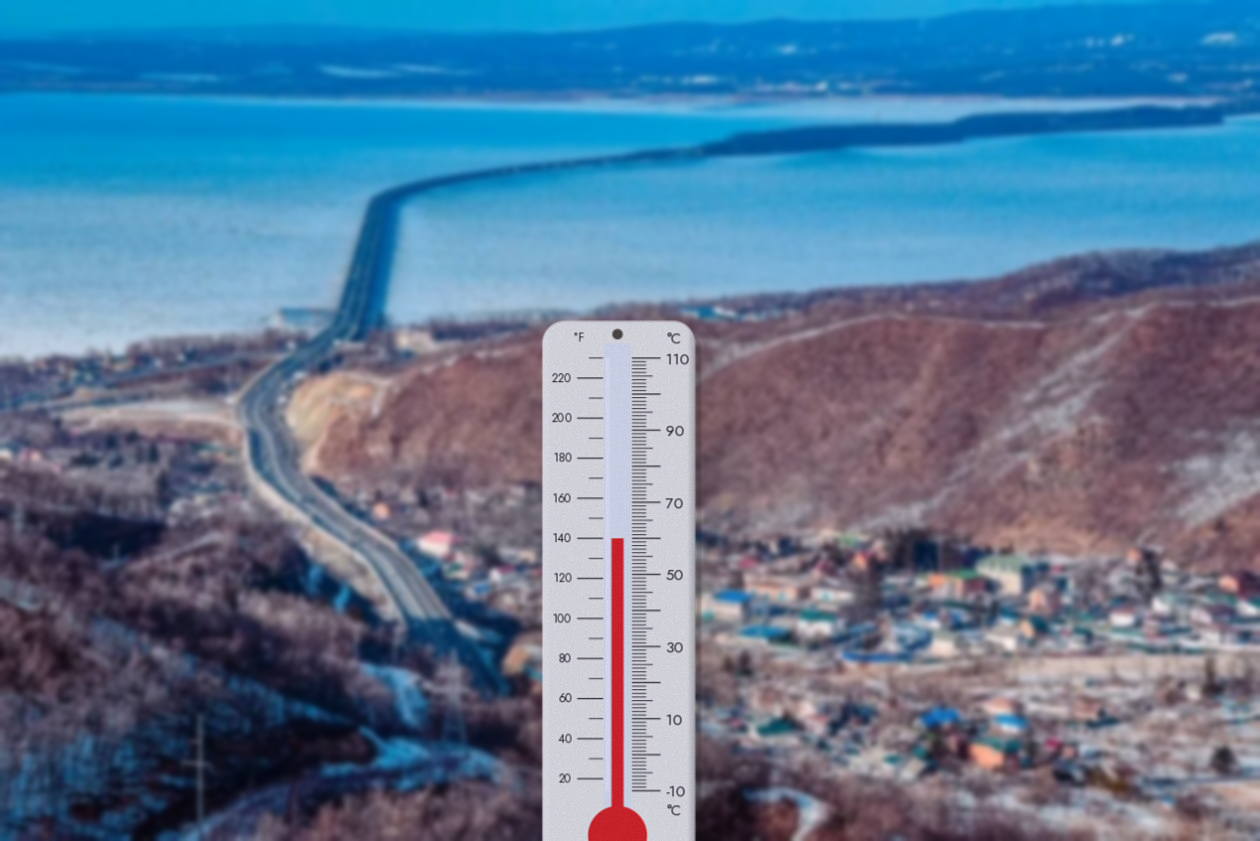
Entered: 60 °C
